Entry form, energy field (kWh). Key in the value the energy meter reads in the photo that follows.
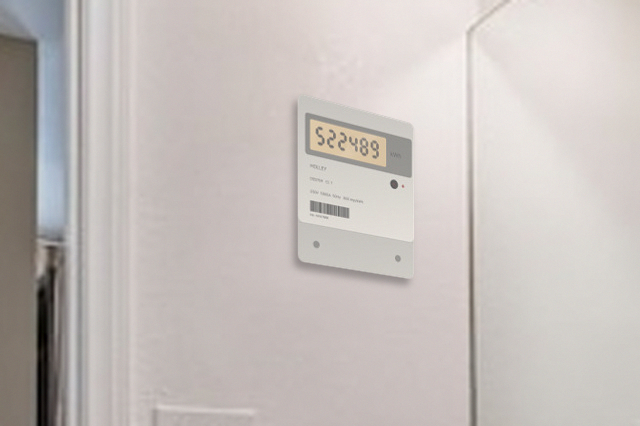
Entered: 522489 kWh
